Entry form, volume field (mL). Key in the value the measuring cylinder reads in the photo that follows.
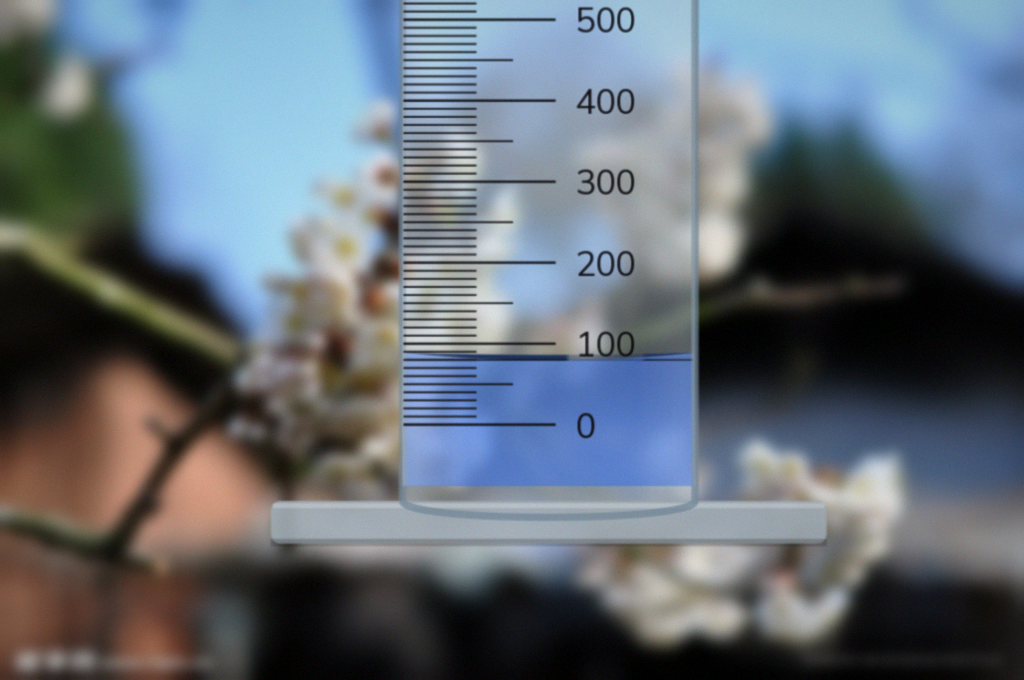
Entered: 80 mL
